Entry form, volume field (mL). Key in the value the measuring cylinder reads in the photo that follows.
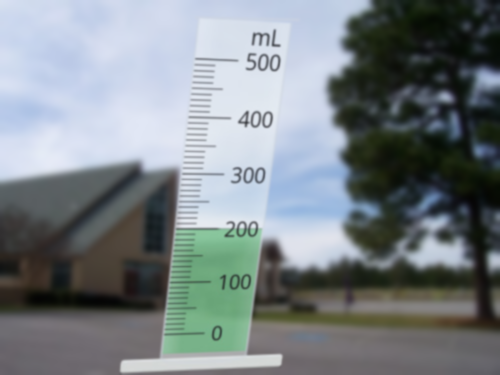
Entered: 200 mL
